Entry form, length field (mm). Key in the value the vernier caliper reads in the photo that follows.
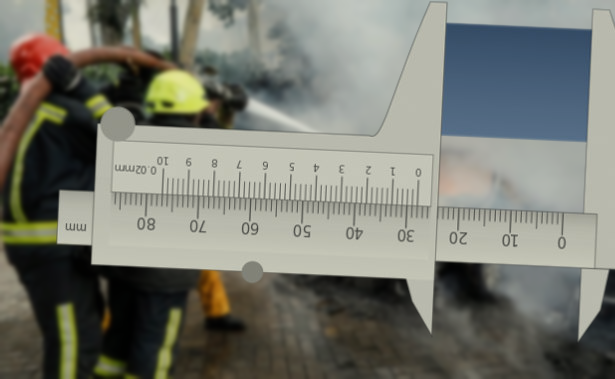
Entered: 28.0 mm
